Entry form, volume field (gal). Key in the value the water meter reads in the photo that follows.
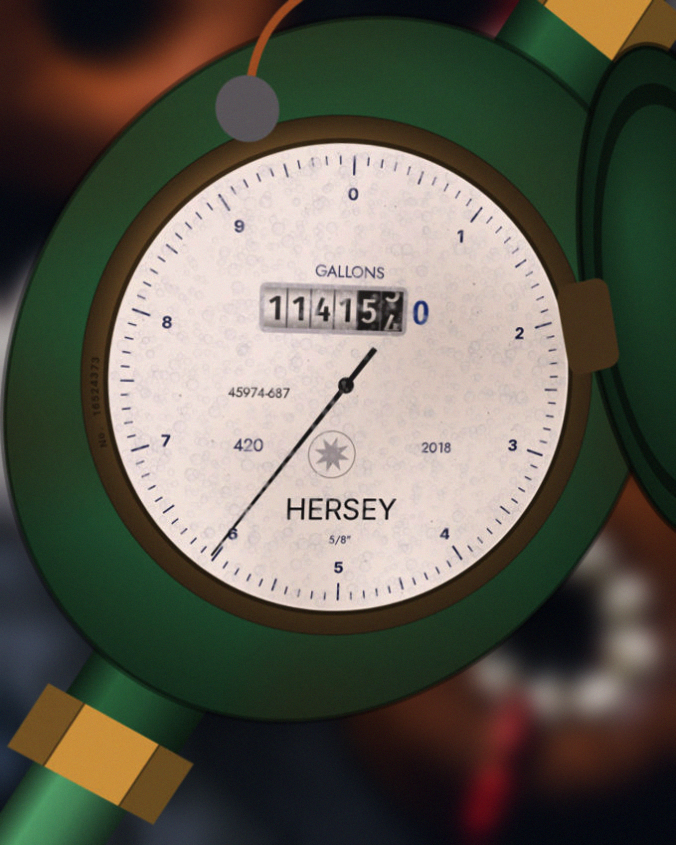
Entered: 1141536.0 gal
